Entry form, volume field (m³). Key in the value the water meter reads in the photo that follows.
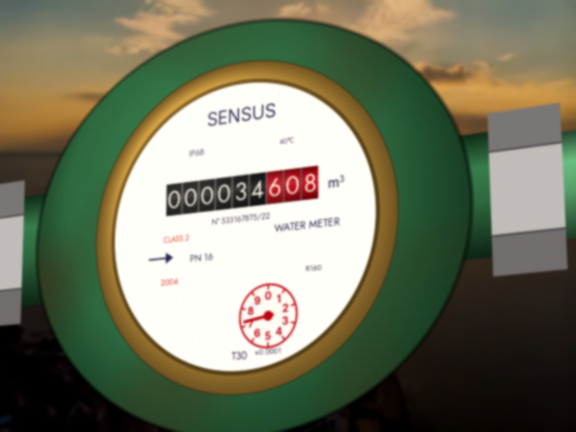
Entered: 34.6087 m³
